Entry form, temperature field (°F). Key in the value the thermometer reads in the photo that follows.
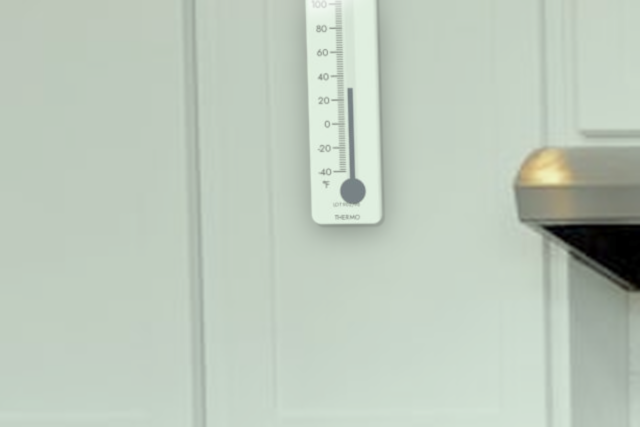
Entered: 30 °F
